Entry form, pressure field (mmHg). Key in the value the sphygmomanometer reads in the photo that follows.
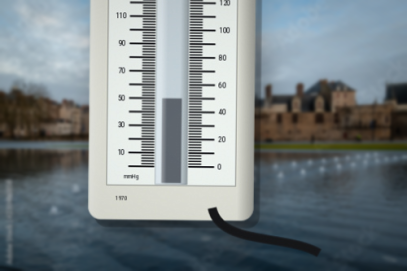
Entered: 50 mmHg
